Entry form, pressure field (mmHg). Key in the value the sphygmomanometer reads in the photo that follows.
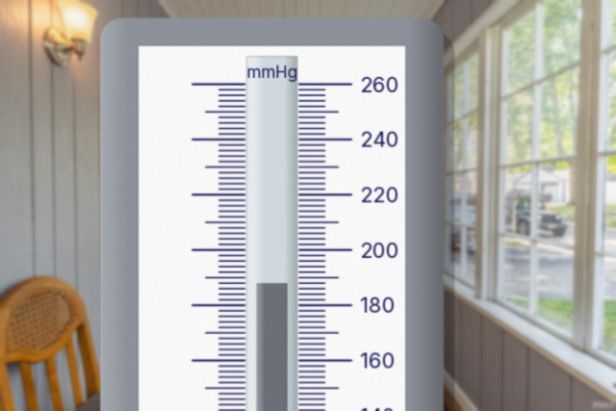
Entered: 188 mmHg
